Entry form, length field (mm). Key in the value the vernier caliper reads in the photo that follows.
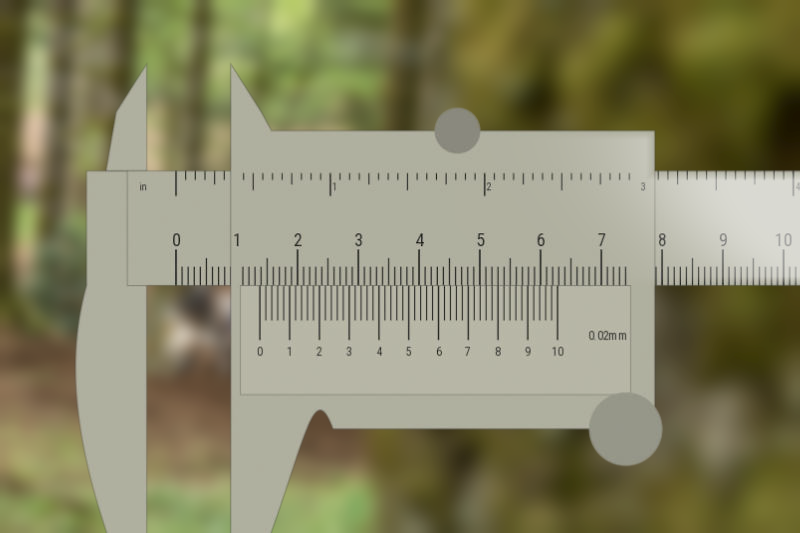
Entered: 13.8 mm
